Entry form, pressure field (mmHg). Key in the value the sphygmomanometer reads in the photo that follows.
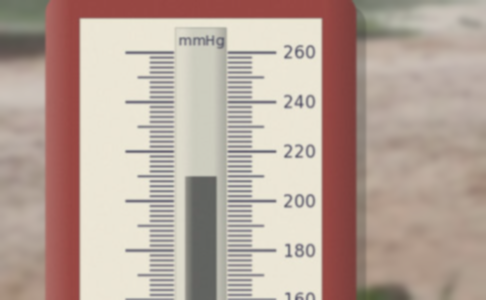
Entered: 210 mmHg
